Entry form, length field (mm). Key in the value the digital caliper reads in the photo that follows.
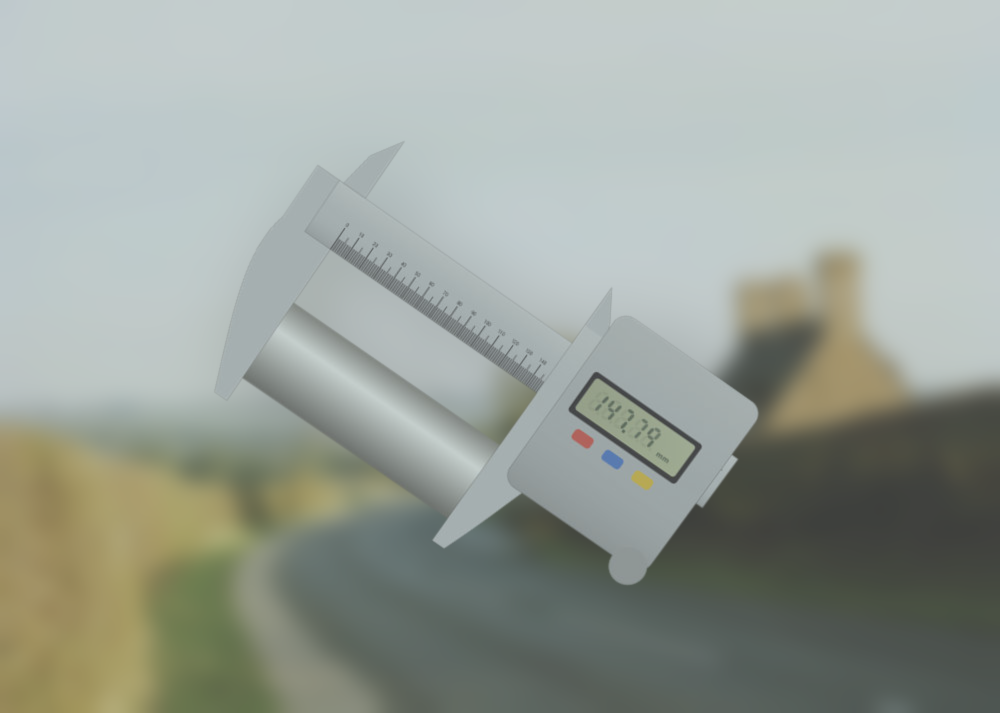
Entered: 147.79 mm
